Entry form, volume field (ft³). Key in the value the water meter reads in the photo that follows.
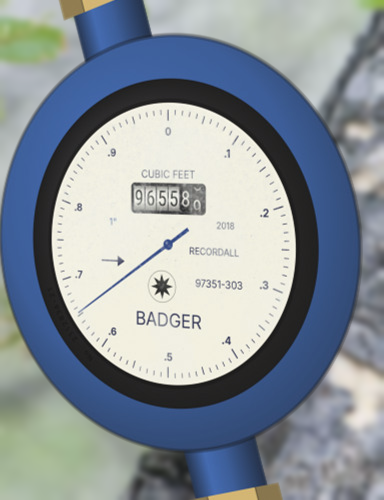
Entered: 965588.65 ft³
